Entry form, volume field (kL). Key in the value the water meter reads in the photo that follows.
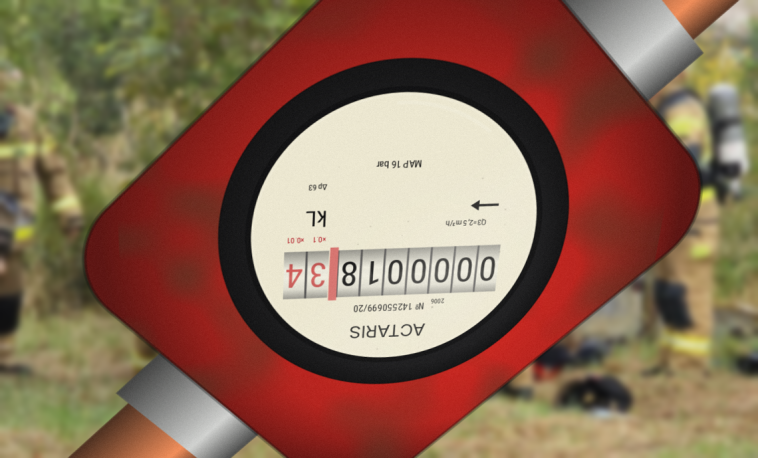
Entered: 18.34 kL
